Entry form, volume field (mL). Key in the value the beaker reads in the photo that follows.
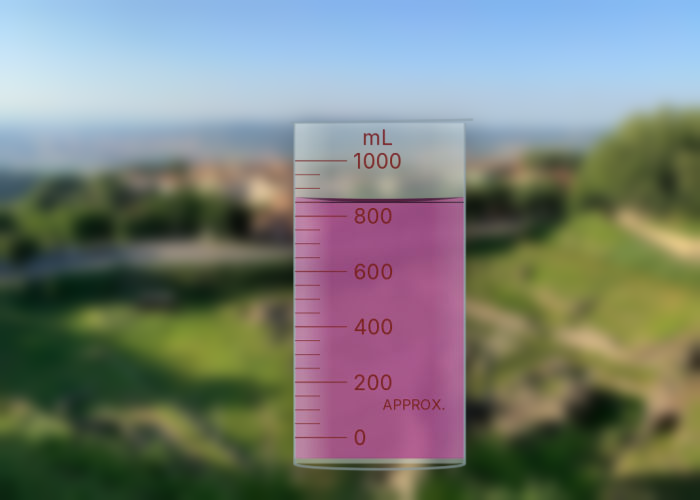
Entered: 850 mL
